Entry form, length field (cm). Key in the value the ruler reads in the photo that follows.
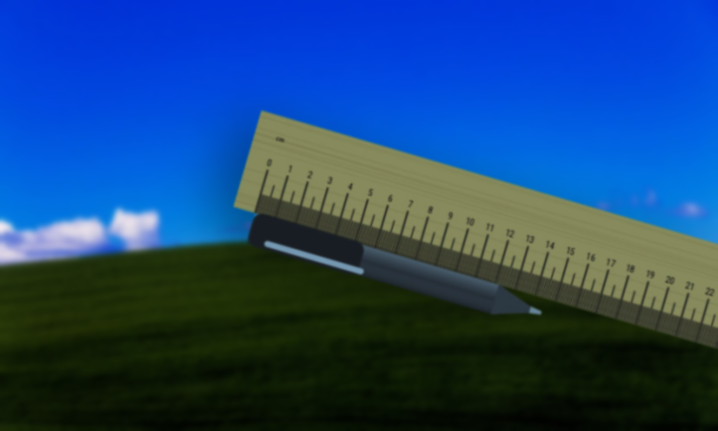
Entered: 14.5 cm
